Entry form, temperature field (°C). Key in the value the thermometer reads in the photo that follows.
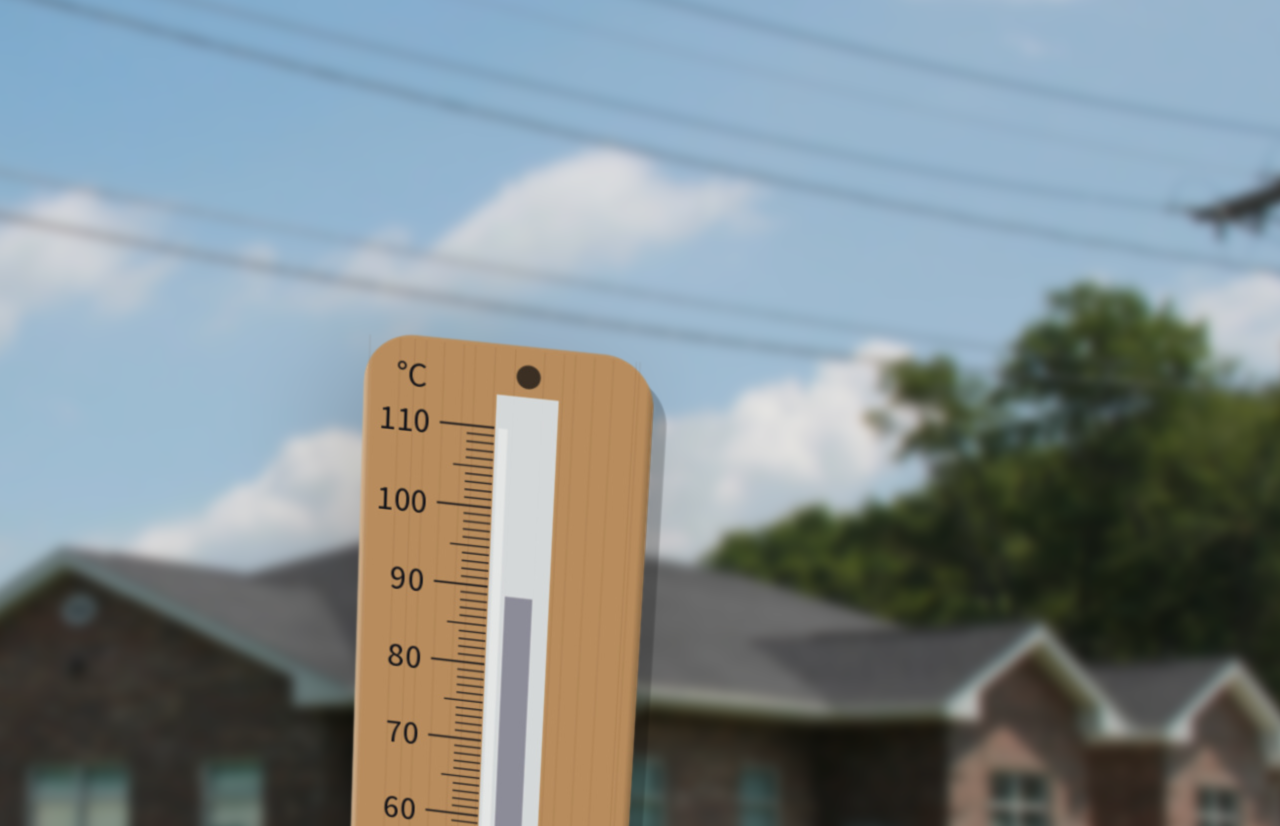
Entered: 89 °C
